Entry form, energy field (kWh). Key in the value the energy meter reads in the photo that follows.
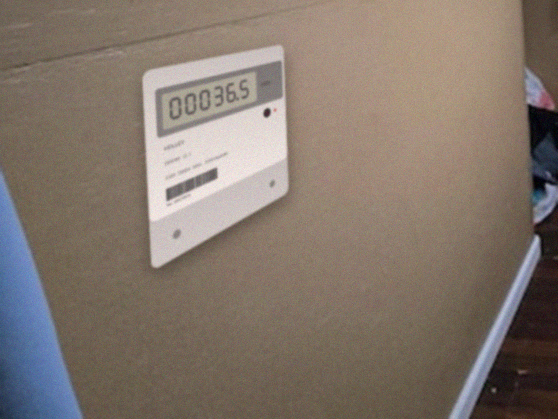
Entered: 36.5 kWh
